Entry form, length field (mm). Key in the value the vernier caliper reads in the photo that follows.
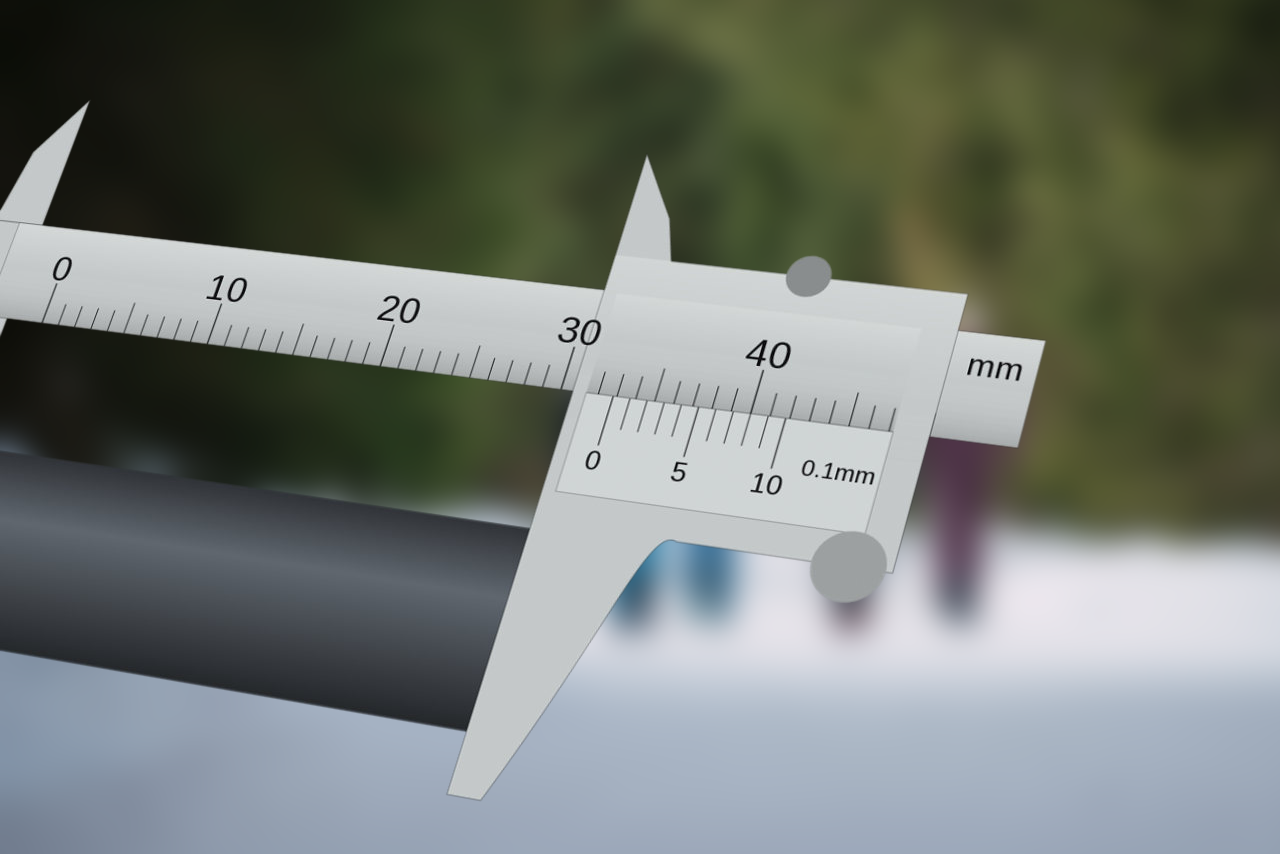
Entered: 32.8 mm
